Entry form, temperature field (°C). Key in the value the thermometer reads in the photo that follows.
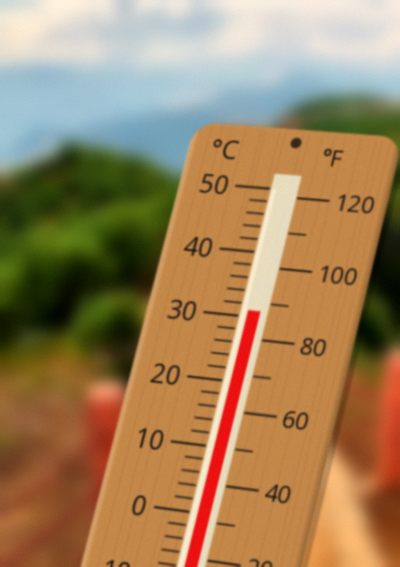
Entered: 31 °C
